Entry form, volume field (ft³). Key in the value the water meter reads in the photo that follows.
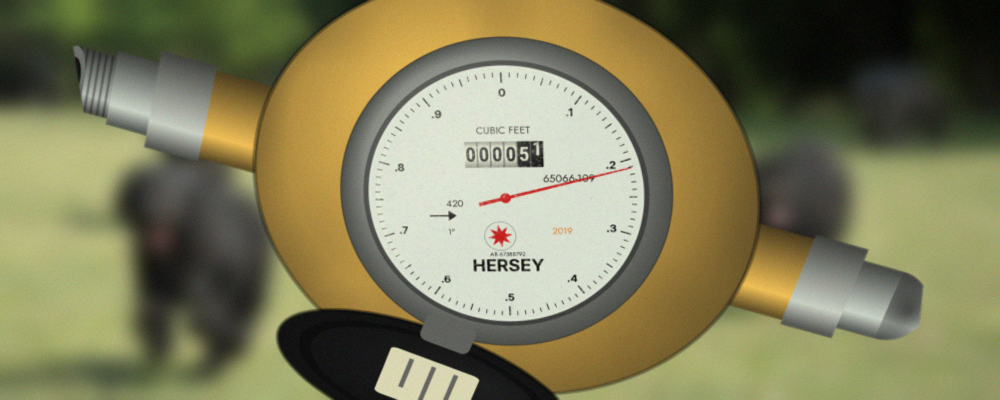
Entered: 51.21 ft³
